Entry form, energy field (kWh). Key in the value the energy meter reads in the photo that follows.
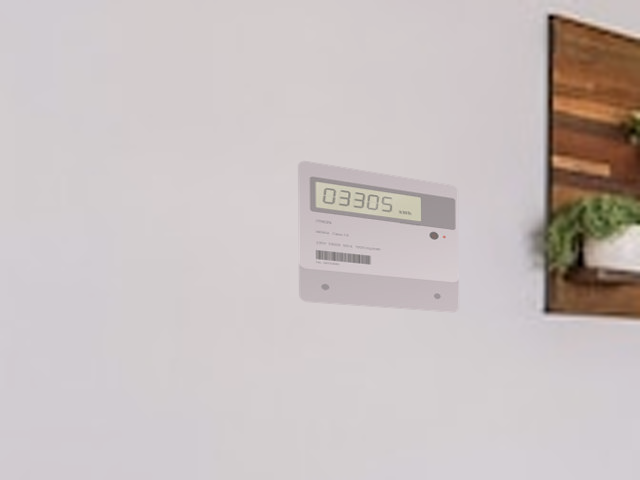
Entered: 3305 kWh
